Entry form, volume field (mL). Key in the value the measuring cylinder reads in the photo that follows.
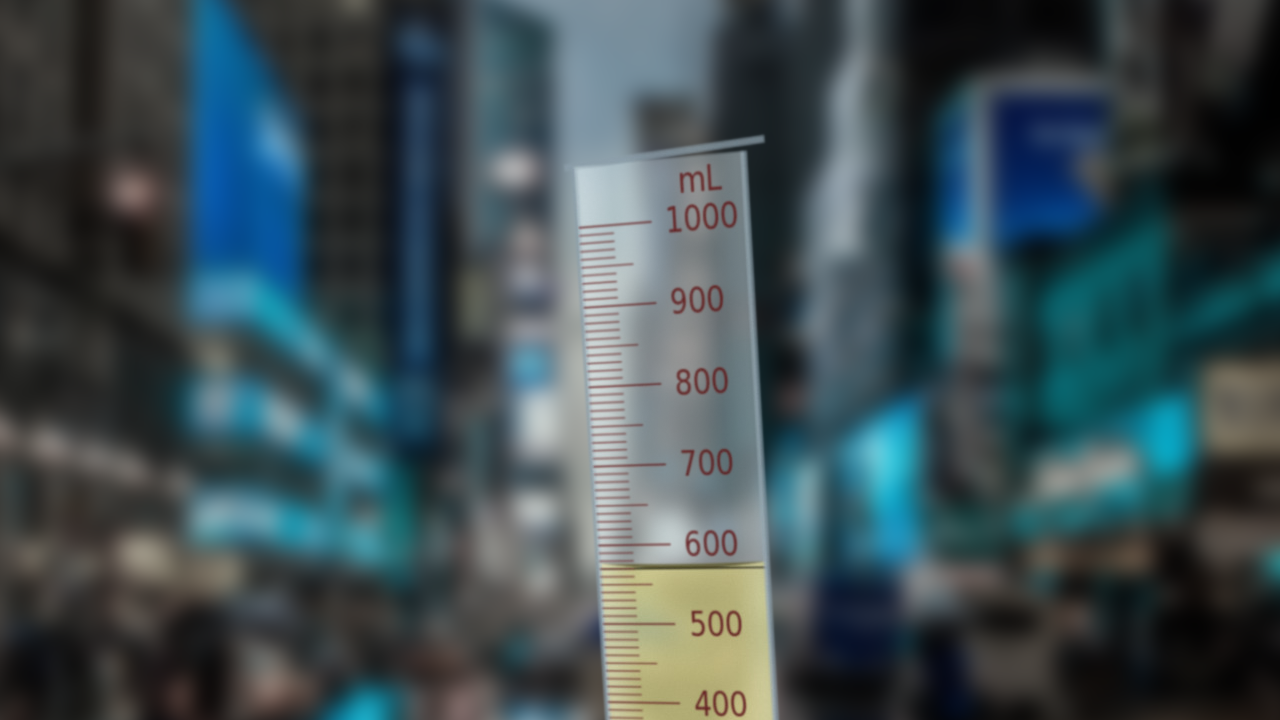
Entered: 570 mL
